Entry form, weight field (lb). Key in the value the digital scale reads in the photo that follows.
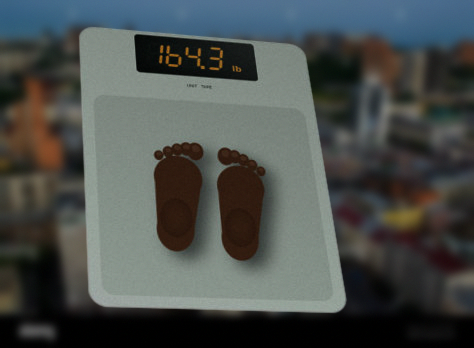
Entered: 164.3 lb
